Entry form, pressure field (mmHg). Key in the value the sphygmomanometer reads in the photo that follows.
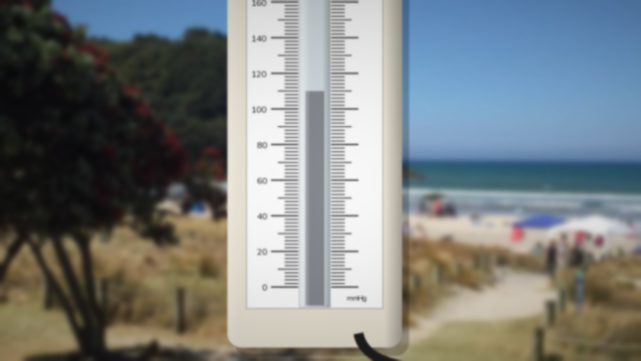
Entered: 110 mmHg
